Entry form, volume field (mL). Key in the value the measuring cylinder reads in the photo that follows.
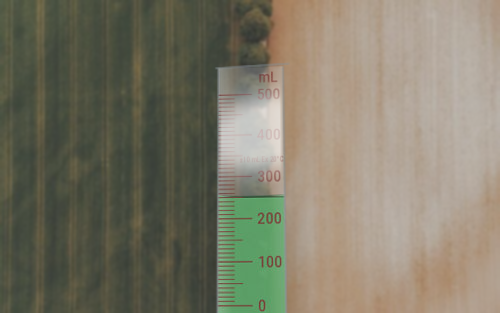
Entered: 250 mL
